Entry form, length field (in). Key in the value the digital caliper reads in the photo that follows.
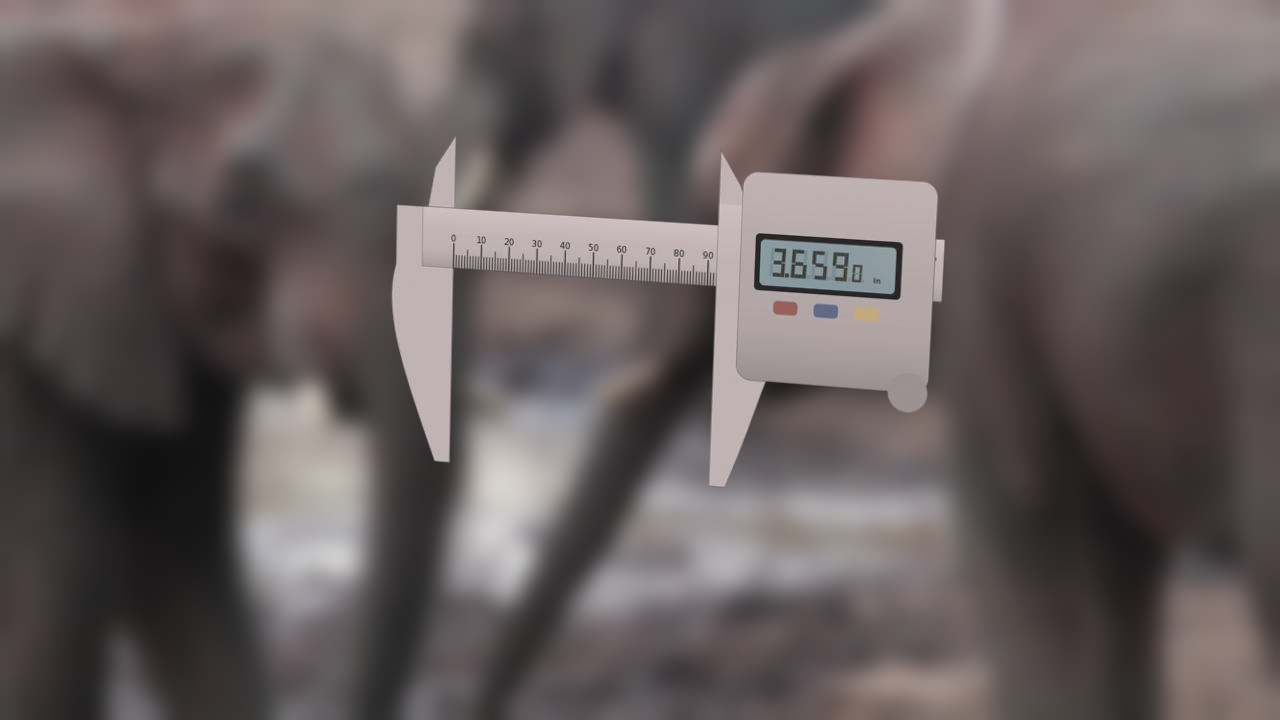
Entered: 3.6590 in
